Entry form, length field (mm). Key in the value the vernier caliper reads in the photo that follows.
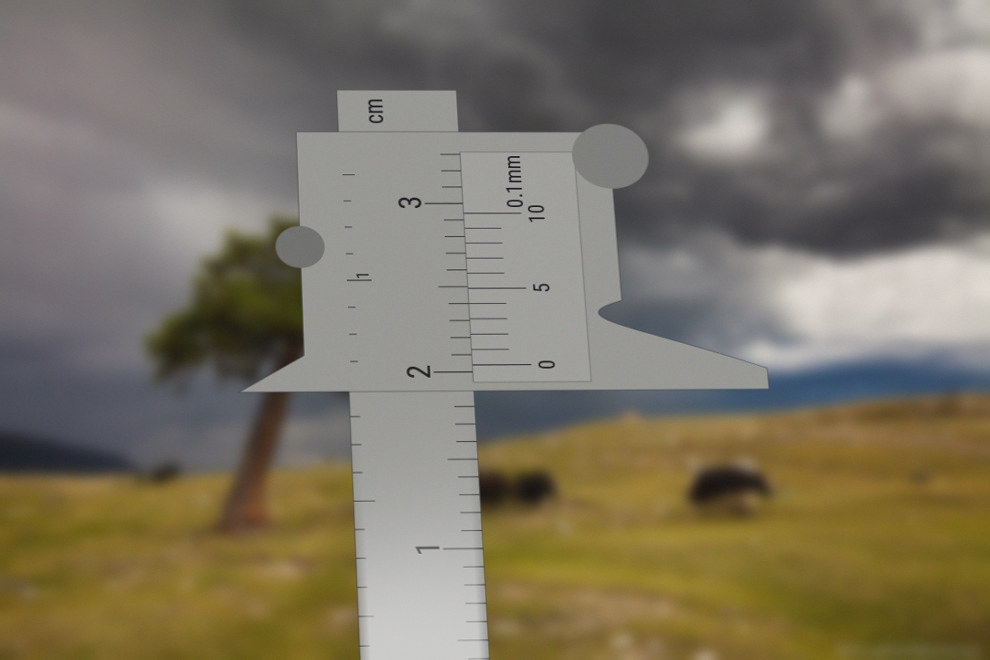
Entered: 20.4 mm
